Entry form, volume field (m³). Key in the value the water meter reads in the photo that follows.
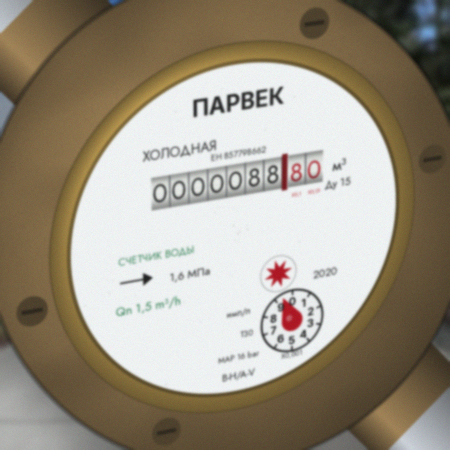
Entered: 88.799 m³
